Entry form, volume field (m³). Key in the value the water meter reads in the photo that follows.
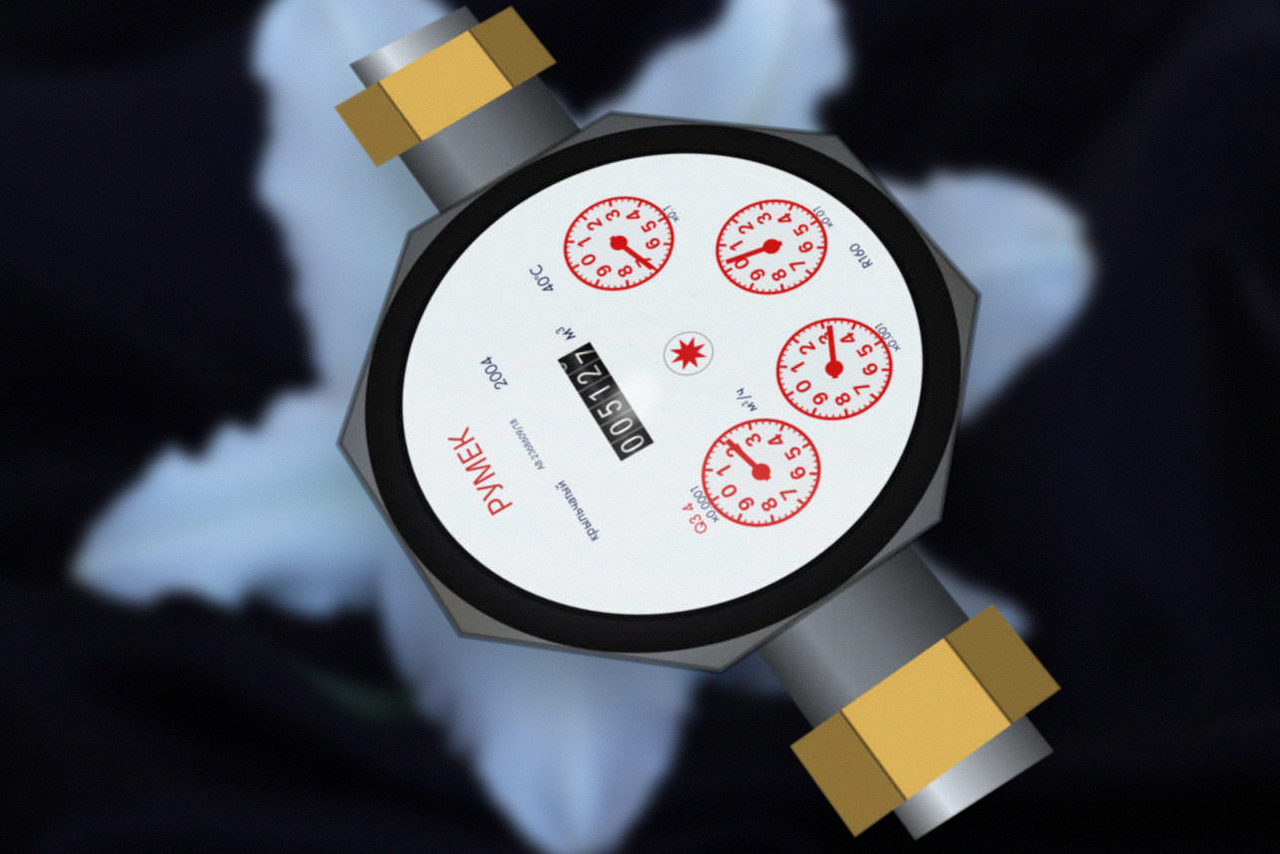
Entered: 5126.7032 m³
